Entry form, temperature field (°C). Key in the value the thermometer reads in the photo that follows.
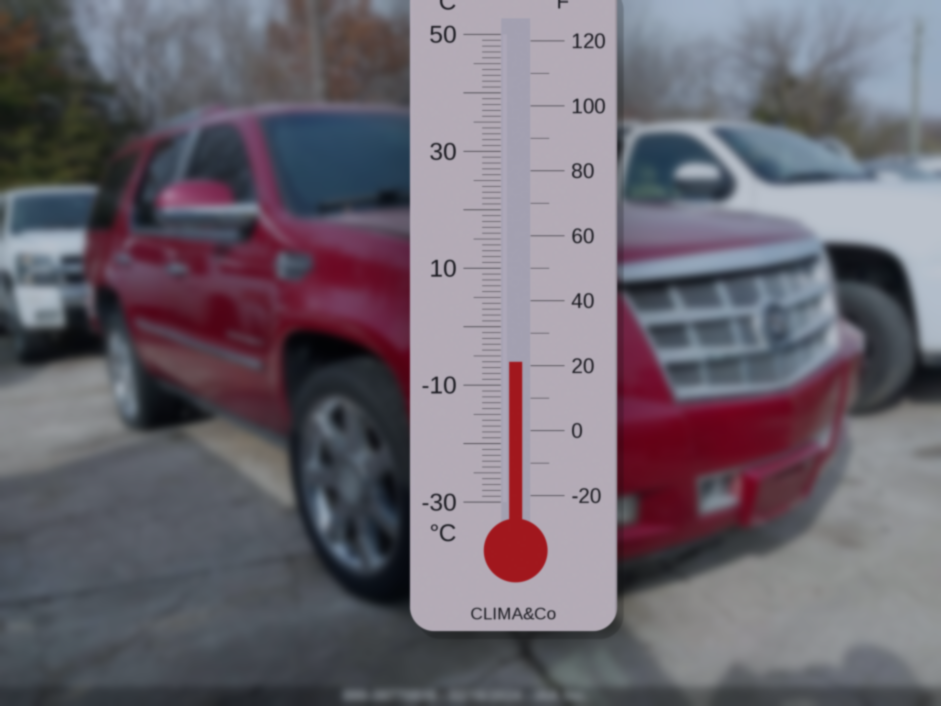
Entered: -6 °C
